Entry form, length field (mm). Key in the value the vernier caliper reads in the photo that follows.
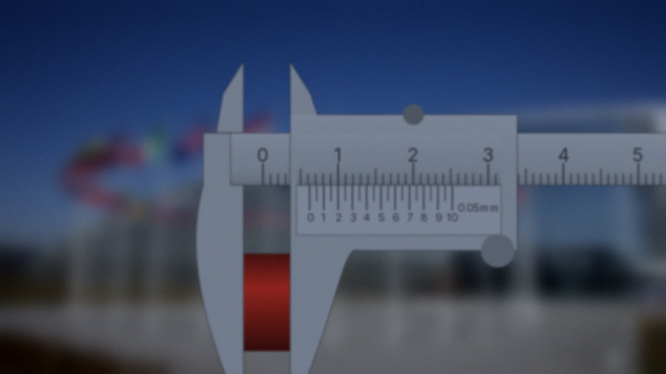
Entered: 6.2 mm
